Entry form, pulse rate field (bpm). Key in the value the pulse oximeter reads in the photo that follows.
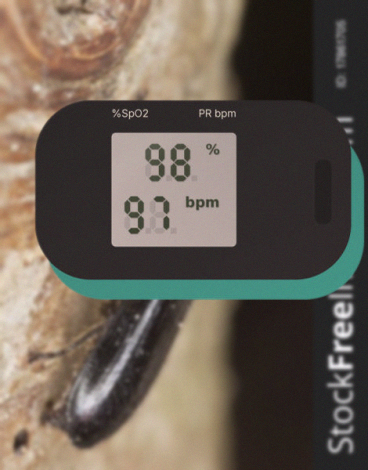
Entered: 97 bpm
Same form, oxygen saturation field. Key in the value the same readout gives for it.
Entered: 98 %
